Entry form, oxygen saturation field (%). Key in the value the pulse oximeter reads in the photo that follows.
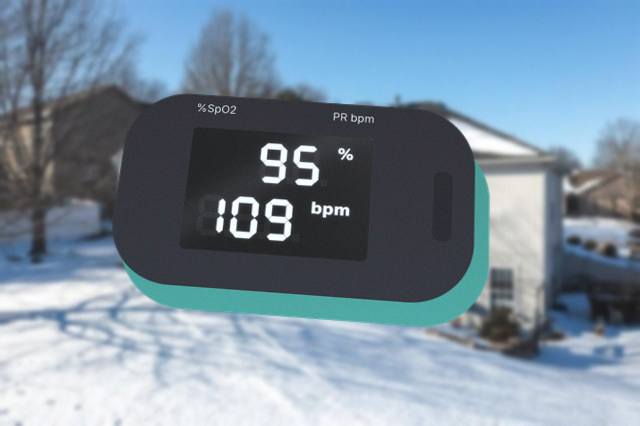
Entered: 95 %
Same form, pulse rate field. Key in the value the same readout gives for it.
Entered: 109 bpm
